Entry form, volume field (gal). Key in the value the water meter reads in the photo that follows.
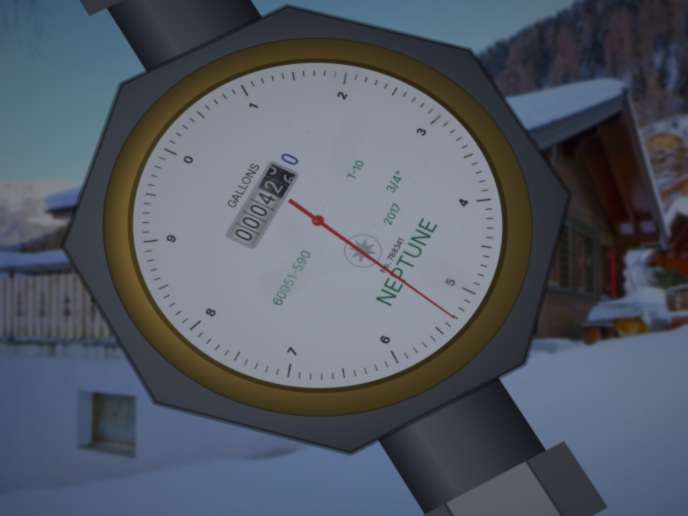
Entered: 4255.3 gal
